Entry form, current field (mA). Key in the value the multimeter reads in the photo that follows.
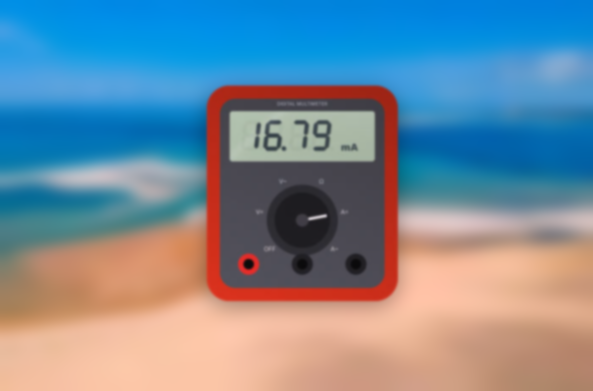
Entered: 16.79 mA
